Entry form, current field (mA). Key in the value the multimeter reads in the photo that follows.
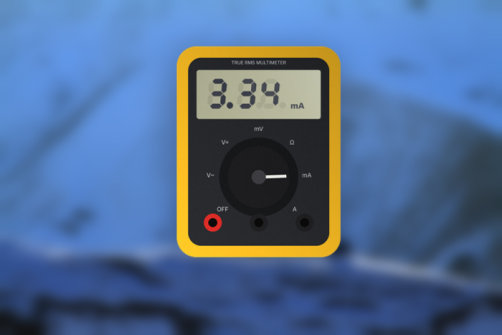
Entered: 3.34 mA
